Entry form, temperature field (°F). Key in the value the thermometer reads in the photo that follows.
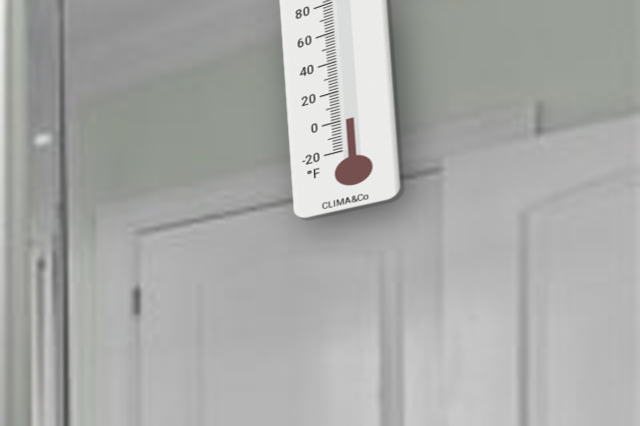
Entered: 0 °F
